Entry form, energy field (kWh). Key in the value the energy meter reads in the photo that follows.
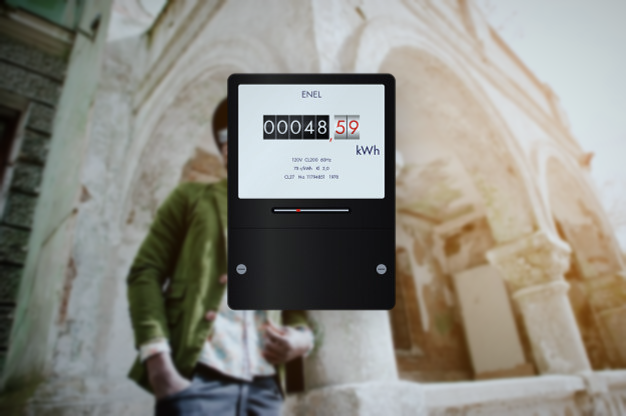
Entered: 48.59 kWh
